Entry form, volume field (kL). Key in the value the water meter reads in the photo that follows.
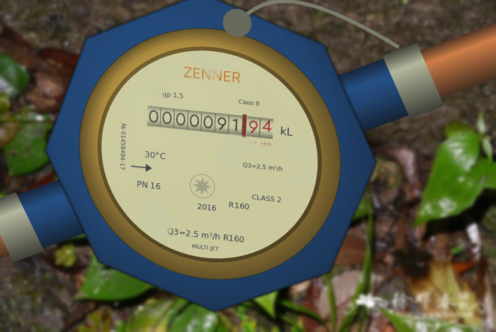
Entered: 91.94 kL
